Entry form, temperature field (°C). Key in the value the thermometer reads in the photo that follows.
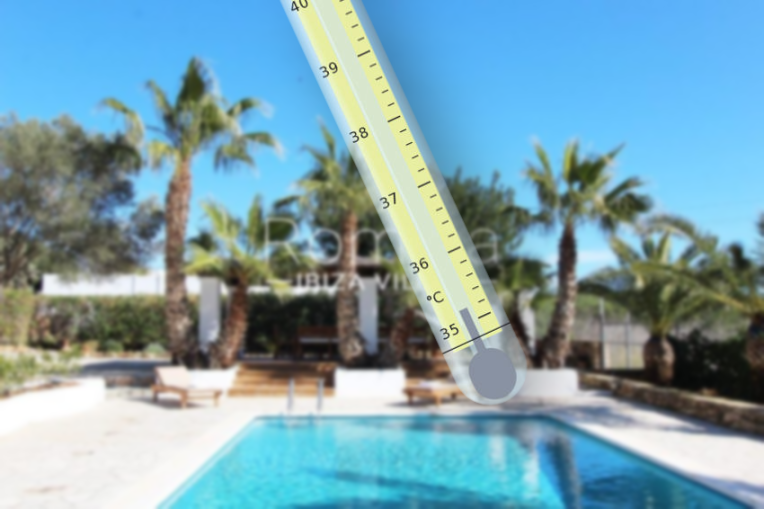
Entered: 35.2 °C
